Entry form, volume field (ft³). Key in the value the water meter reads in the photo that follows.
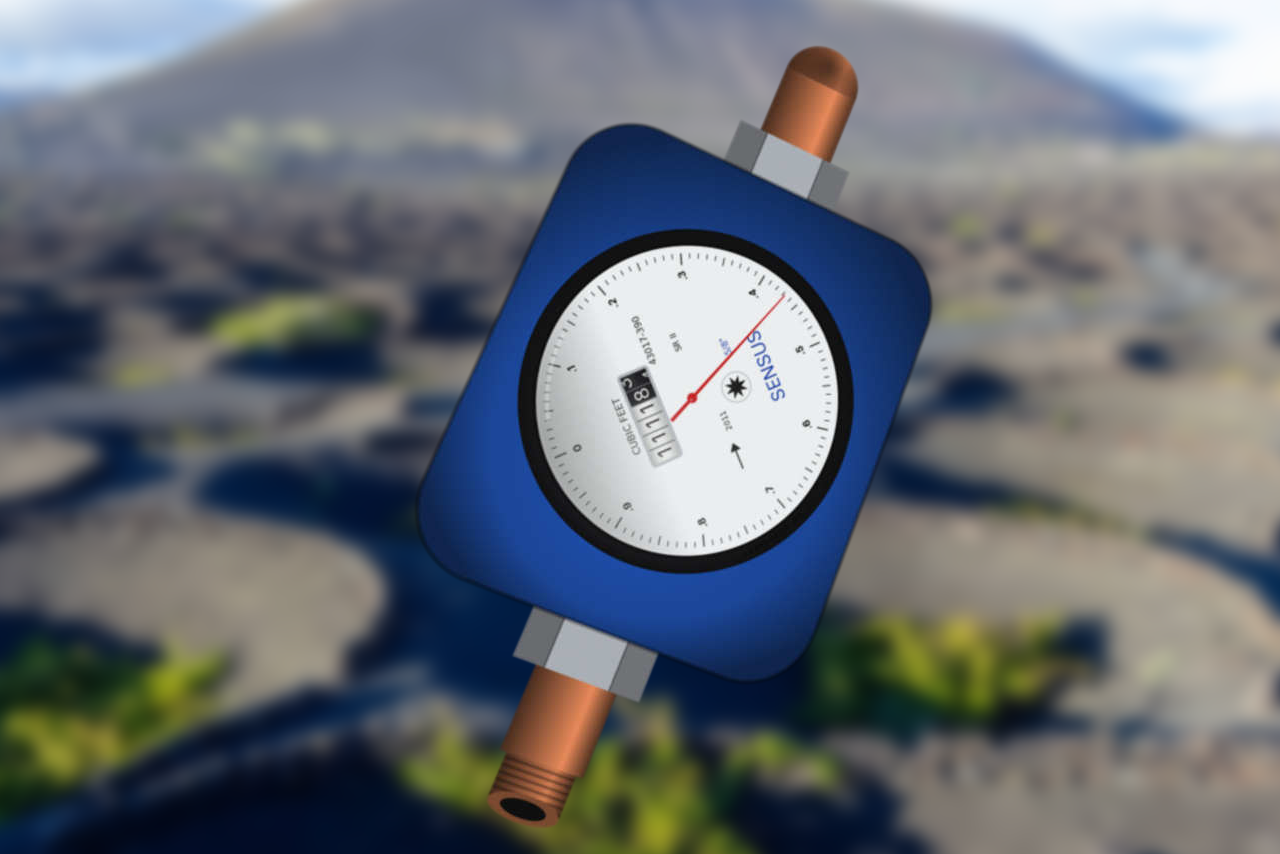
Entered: 111183.43 ft³
